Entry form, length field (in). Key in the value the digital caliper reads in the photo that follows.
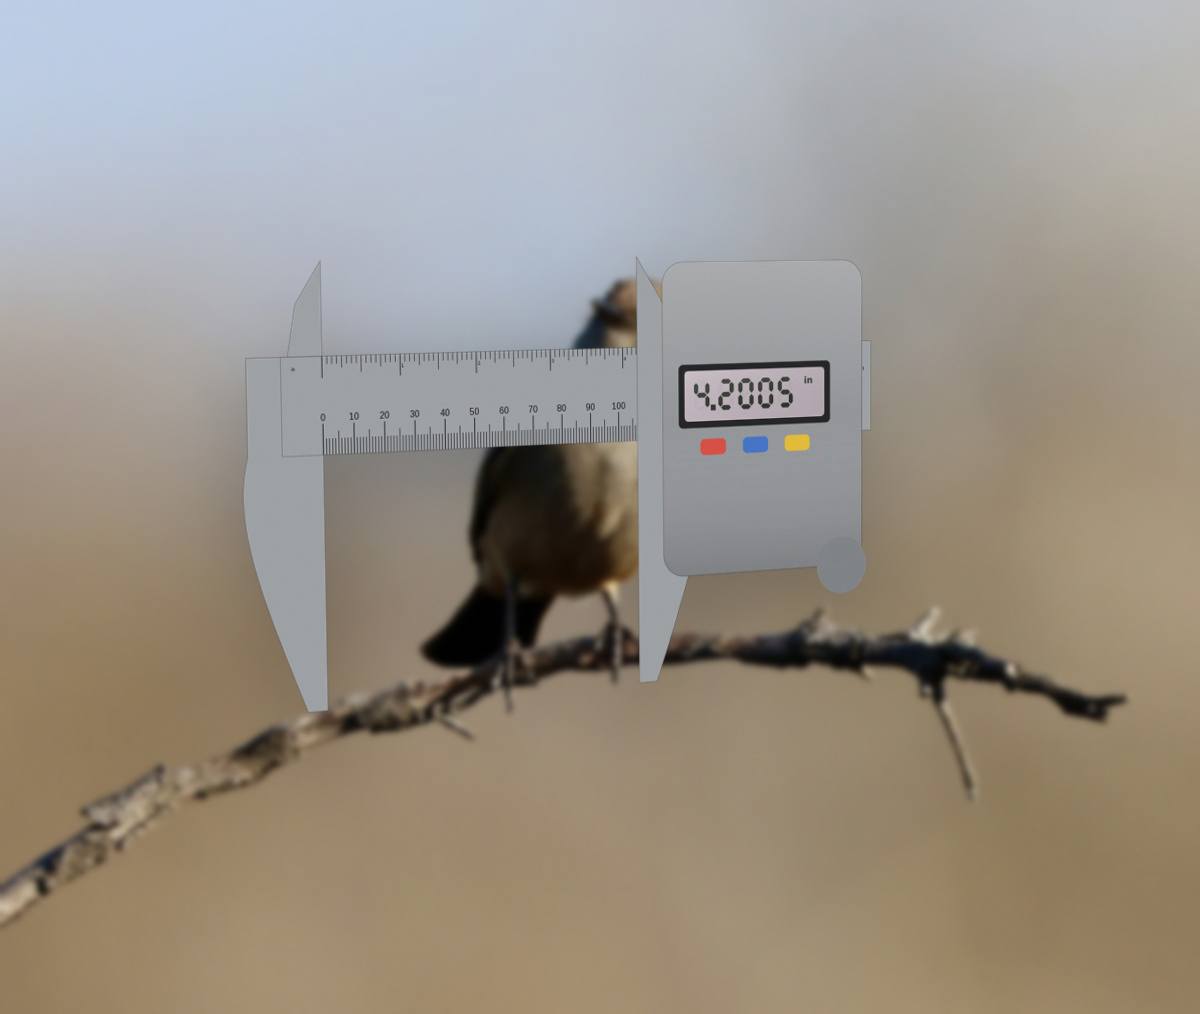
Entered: 4.2005 in
